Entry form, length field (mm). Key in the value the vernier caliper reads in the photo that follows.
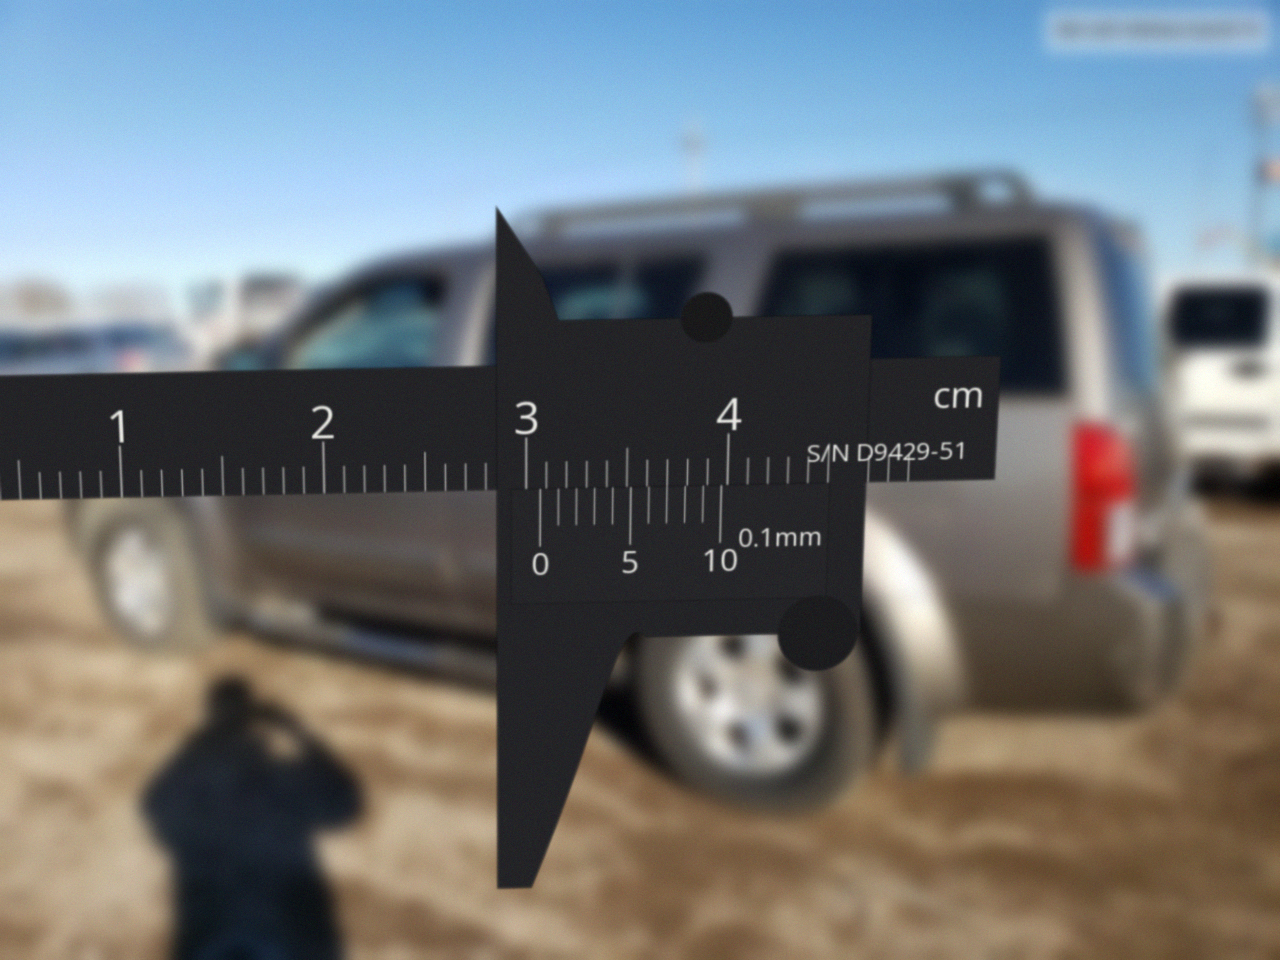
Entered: 30.7 mm
